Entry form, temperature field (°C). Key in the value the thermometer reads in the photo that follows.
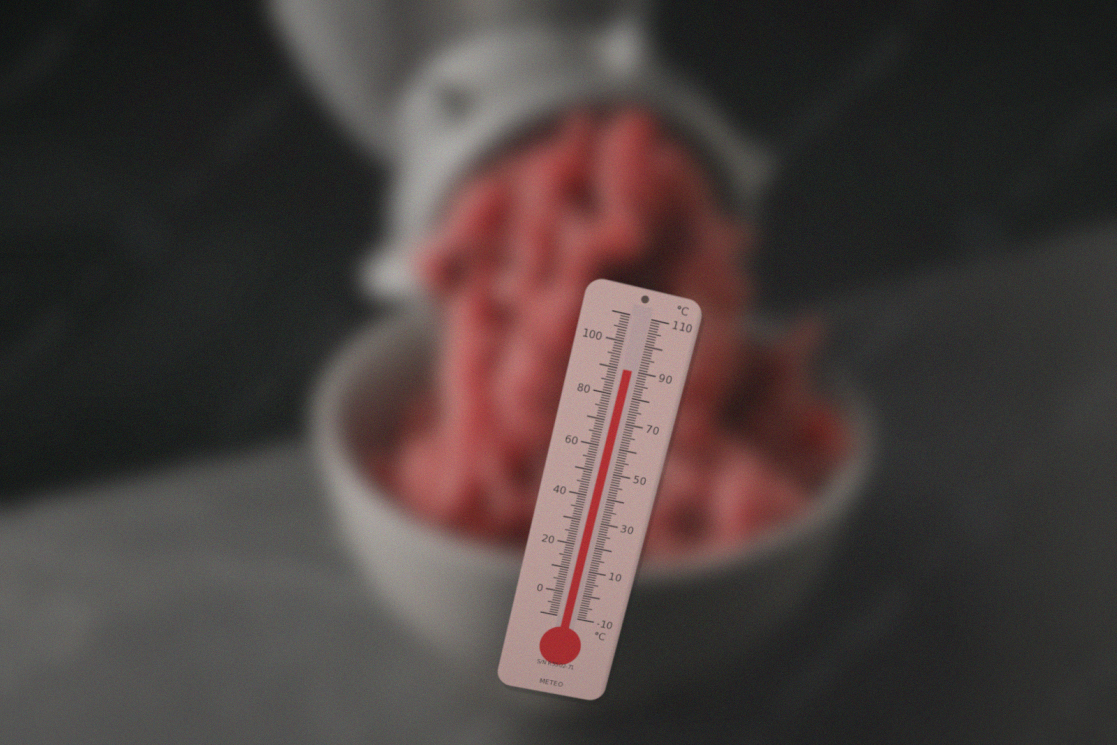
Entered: 90 °C
